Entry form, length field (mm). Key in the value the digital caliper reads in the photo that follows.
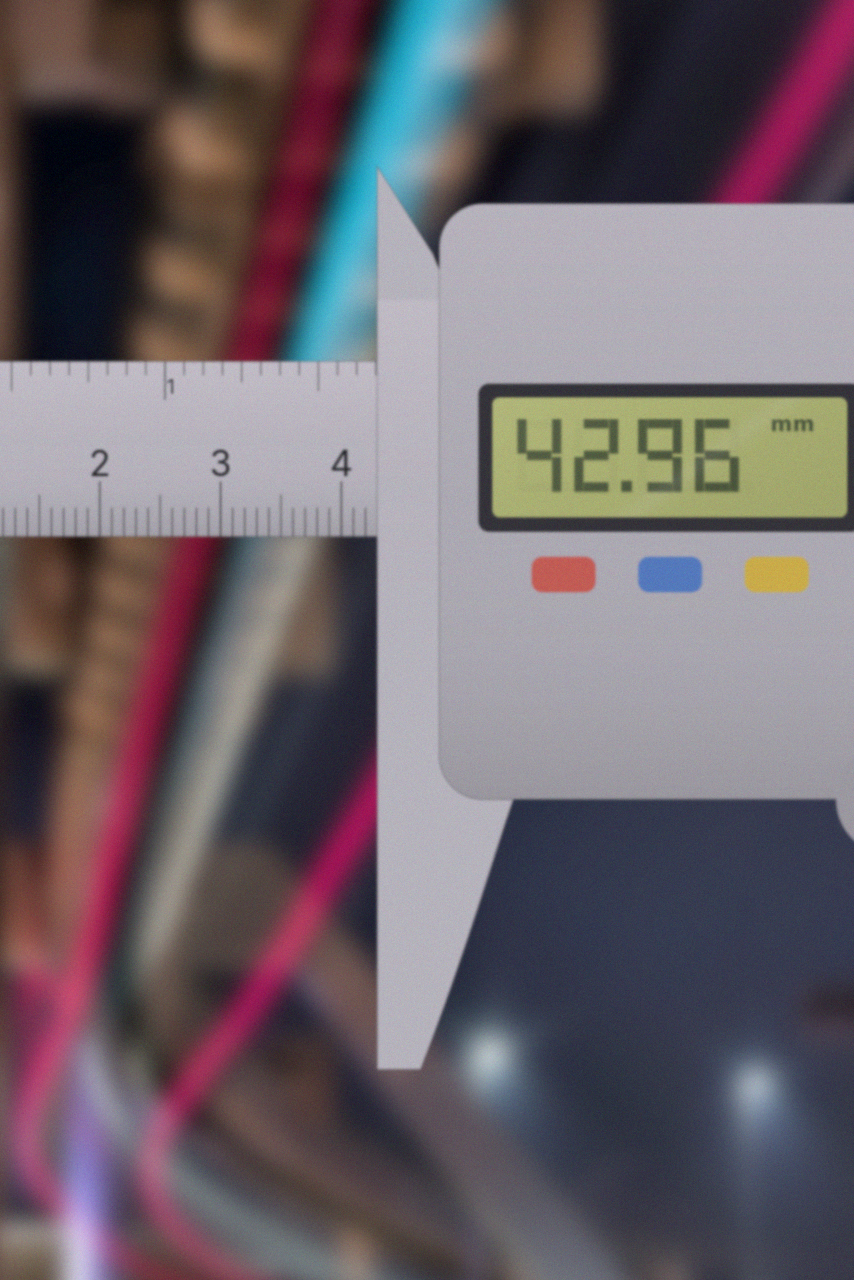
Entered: 42.96 mm
